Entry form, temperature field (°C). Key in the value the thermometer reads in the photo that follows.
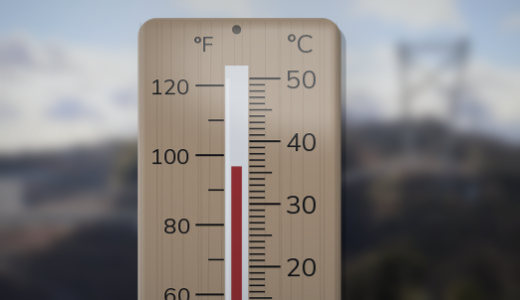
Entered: 36 °C
